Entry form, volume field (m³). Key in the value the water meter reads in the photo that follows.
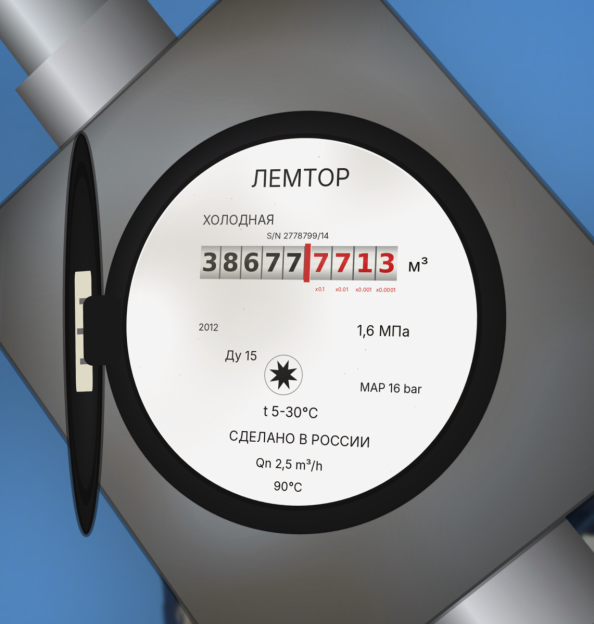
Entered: 38677.7713 m³
